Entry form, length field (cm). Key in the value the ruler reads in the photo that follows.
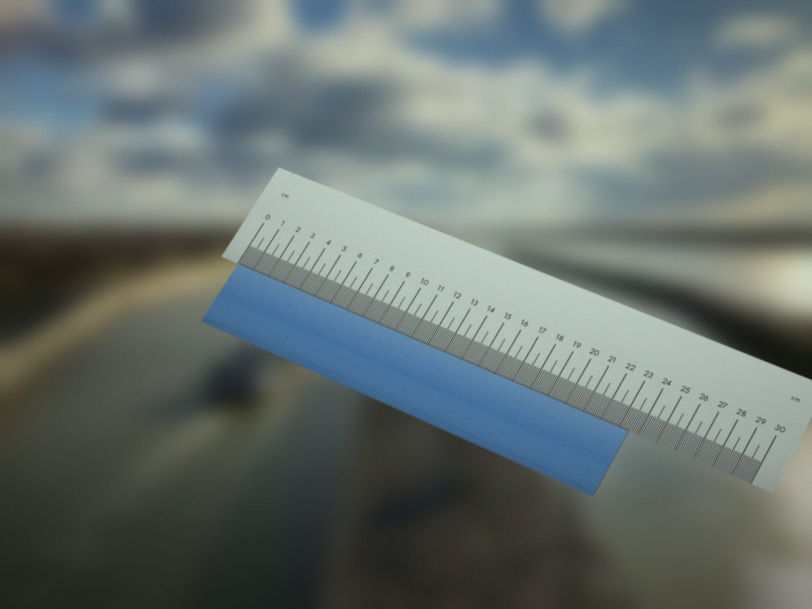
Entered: 23.5 cm
